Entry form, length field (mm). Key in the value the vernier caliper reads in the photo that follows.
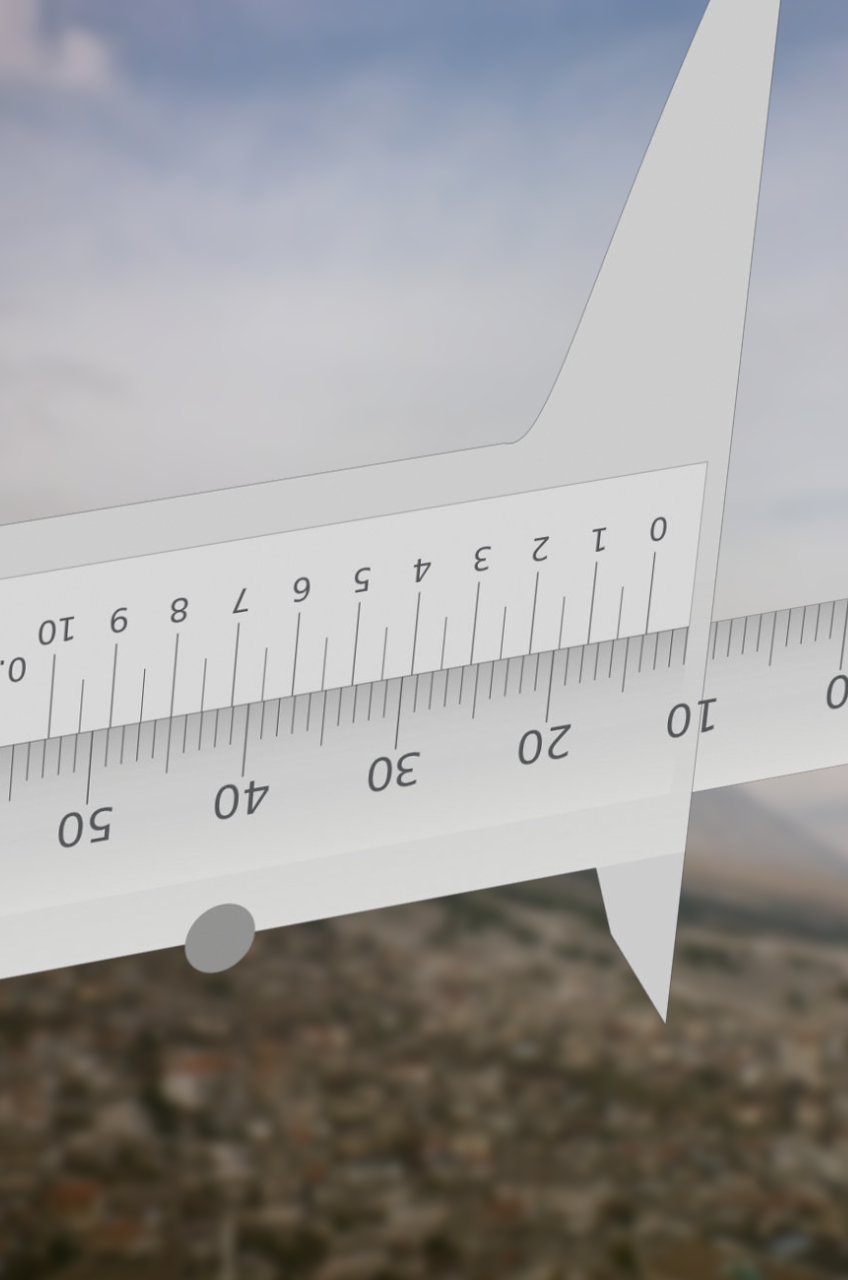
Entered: 13.8 mm
